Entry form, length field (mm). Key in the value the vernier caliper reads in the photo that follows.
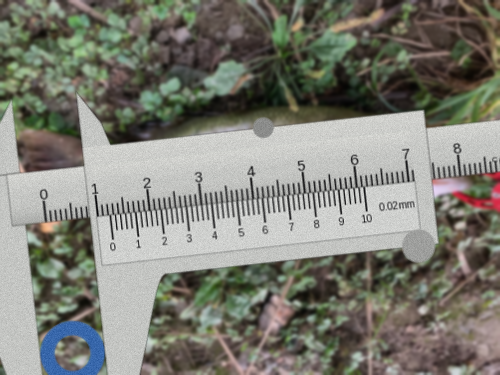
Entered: 12.4 mm
